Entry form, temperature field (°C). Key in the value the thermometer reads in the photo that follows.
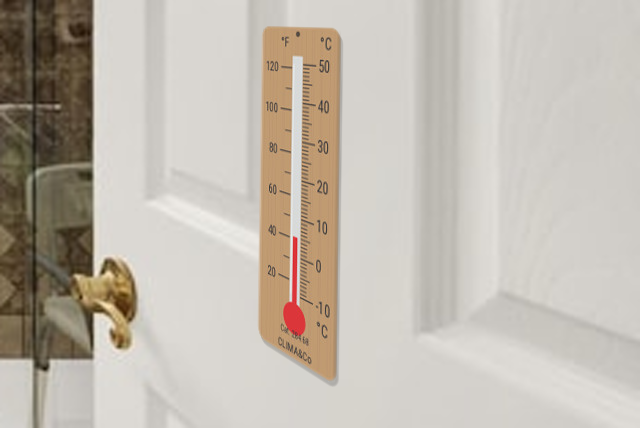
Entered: 5 °C
